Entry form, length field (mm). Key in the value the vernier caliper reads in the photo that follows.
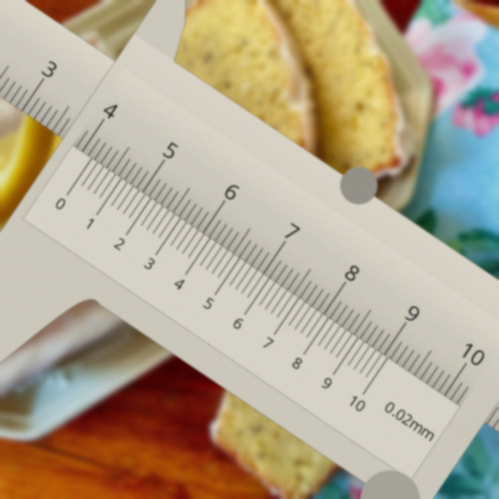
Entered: 41.6 mm
